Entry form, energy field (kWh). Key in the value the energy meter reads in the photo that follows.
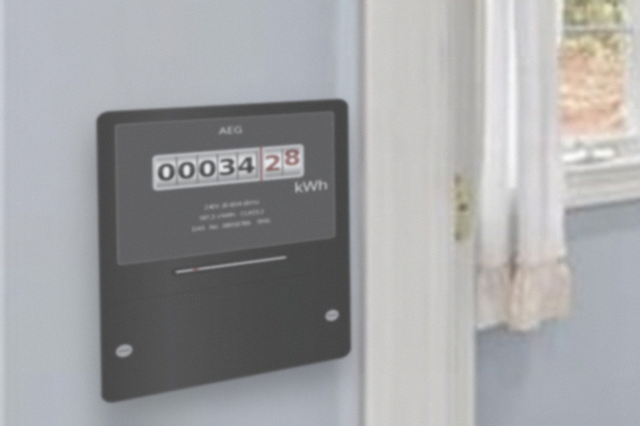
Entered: 34.28 kWh
